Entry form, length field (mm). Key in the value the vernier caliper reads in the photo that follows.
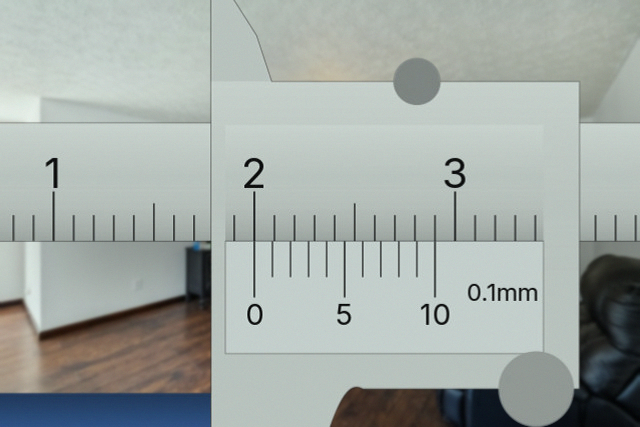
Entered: 20.0 mm
